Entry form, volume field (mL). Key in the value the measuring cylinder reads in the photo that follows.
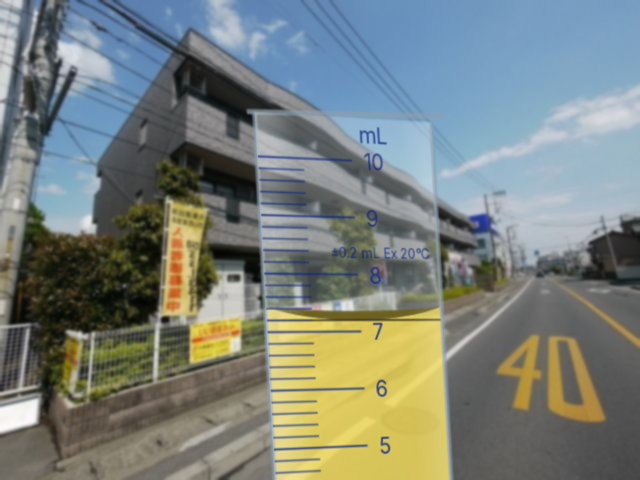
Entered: 7.2 mL
